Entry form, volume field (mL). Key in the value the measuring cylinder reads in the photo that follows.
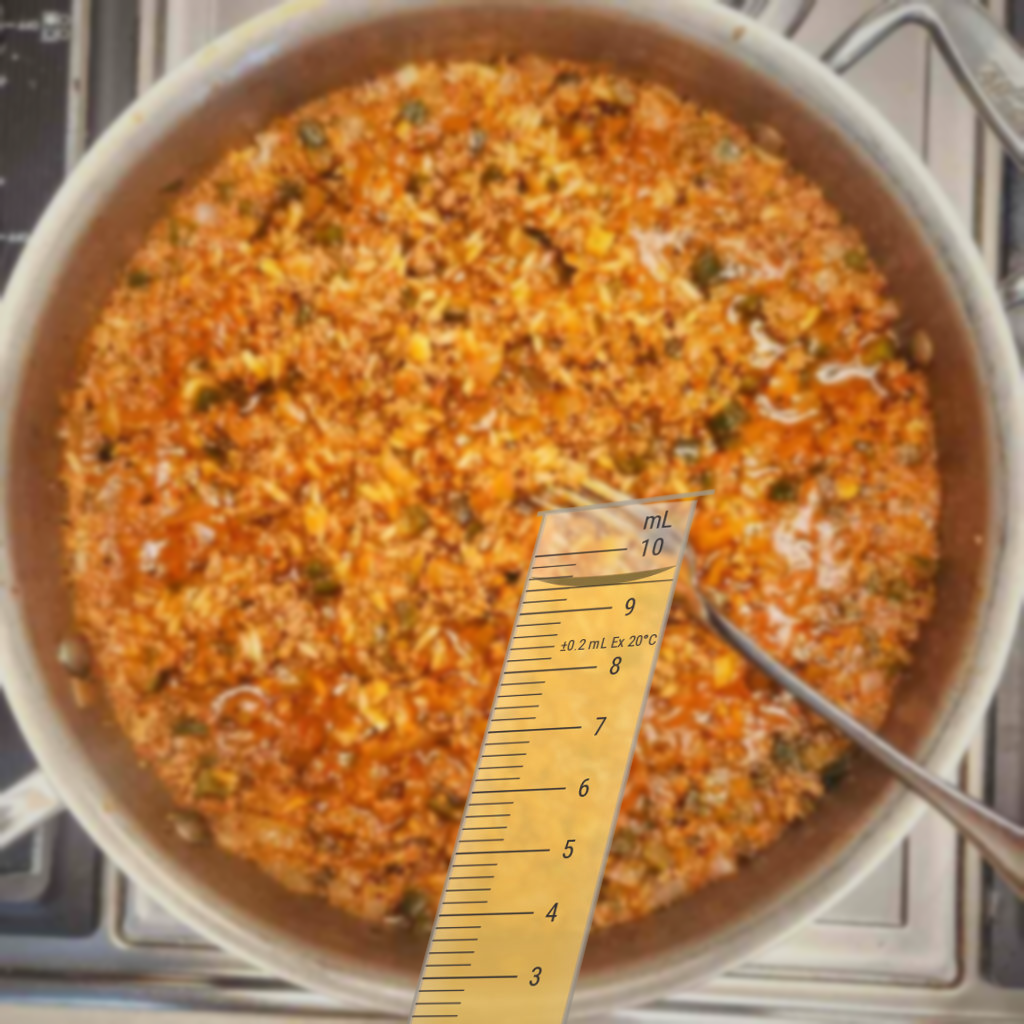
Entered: 9.4 mL
